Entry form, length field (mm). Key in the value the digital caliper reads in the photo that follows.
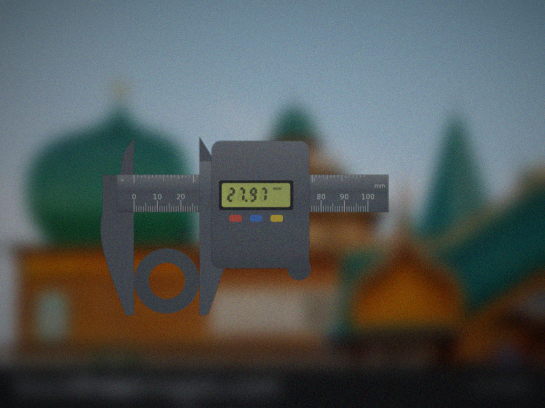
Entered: 27.97 mm
